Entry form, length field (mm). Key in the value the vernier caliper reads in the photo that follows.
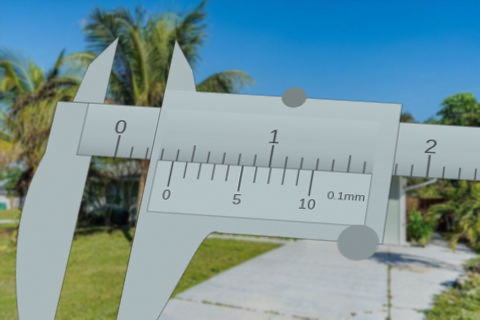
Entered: 3.8 mm
